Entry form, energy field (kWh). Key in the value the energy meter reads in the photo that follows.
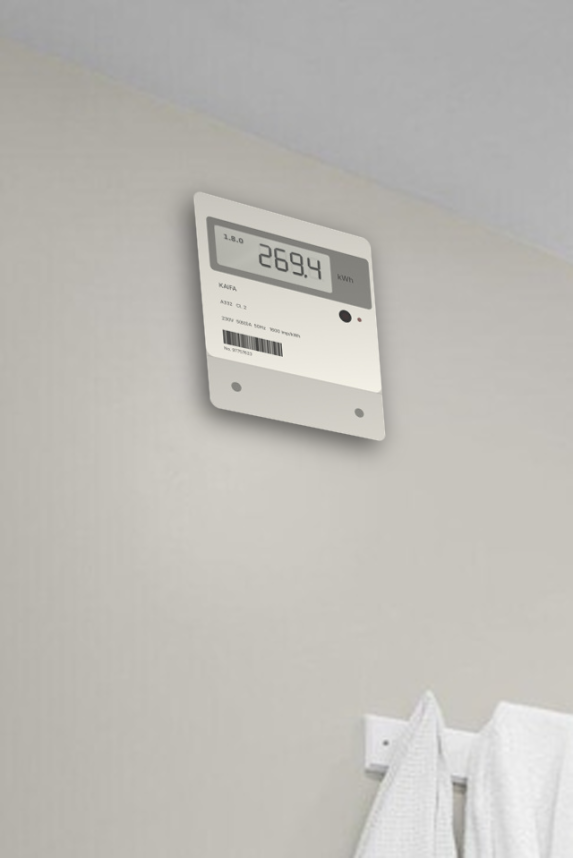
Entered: 269.4 kWh
